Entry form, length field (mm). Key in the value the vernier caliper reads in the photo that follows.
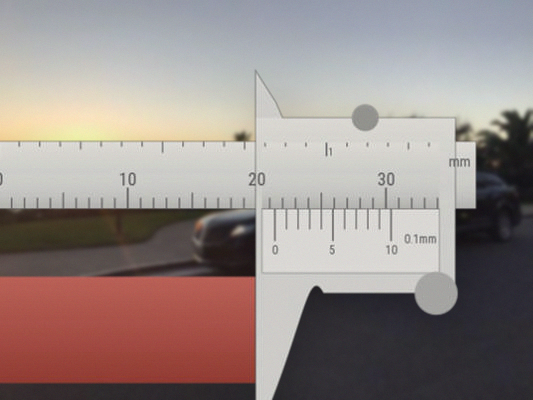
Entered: 21.4 mm
